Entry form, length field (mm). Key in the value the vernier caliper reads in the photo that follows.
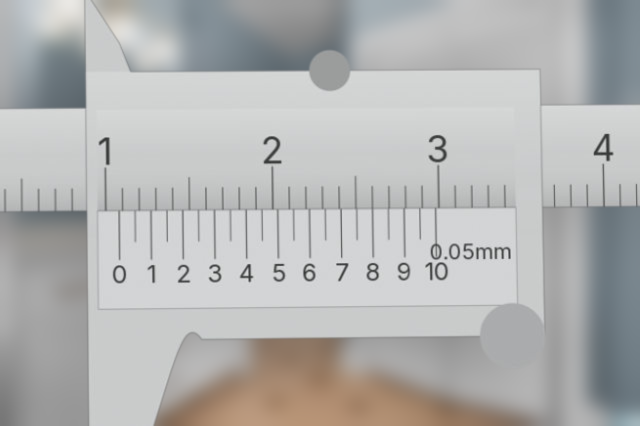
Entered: 10.8 mm
